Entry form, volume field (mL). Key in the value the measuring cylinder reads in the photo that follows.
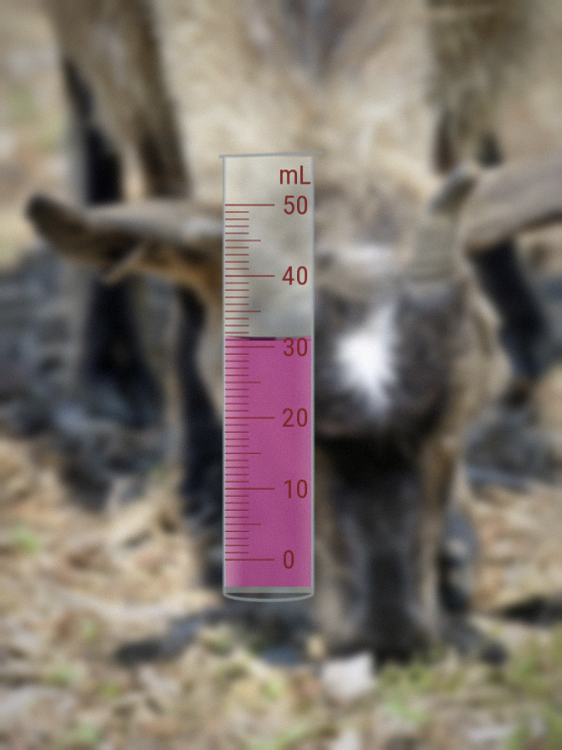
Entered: 31 mL
